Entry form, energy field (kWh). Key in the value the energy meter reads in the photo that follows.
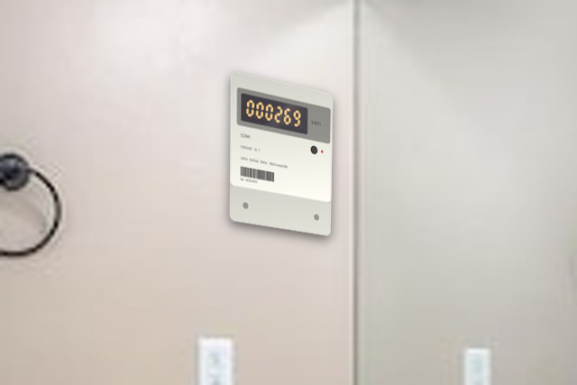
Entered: 269 kWh
